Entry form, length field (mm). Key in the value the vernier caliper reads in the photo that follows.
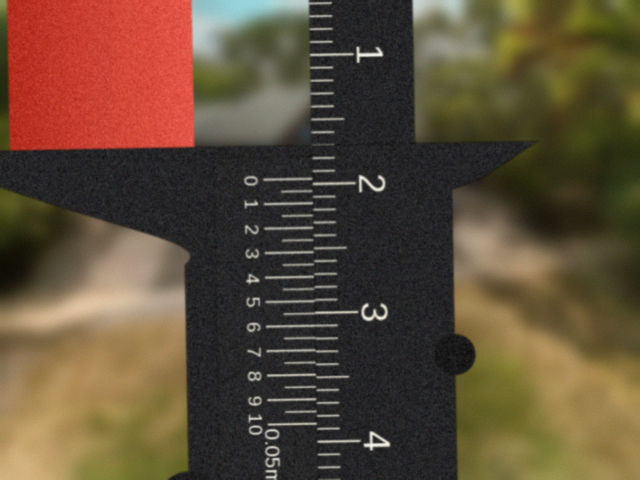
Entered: 19.6 mm
